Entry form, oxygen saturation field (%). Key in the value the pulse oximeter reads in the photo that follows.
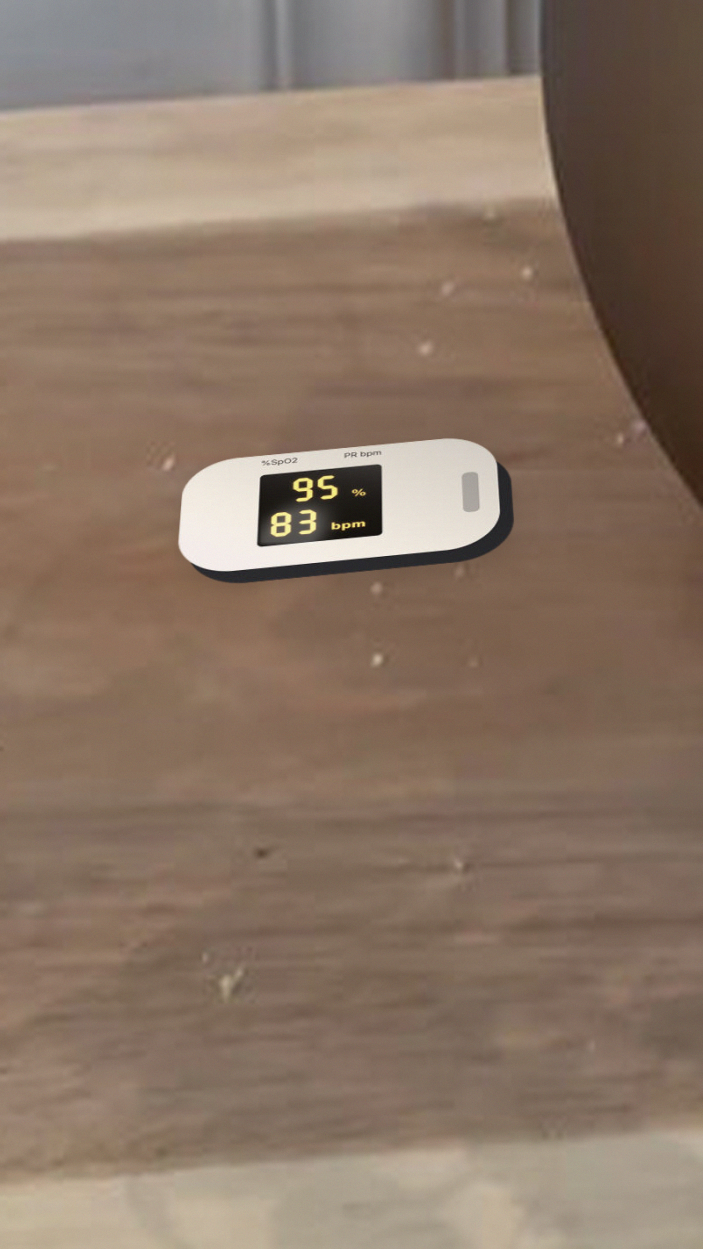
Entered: 95 %
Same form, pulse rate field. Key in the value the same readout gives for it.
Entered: 83 bpm
